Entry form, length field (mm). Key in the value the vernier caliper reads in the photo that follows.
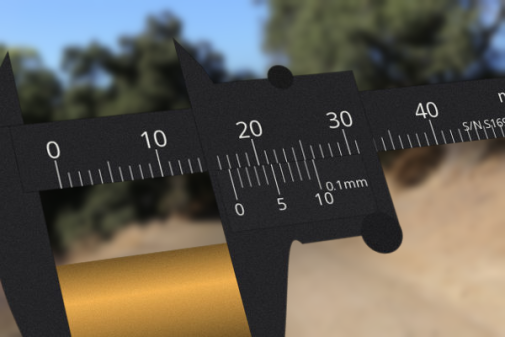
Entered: 16.8 mm
